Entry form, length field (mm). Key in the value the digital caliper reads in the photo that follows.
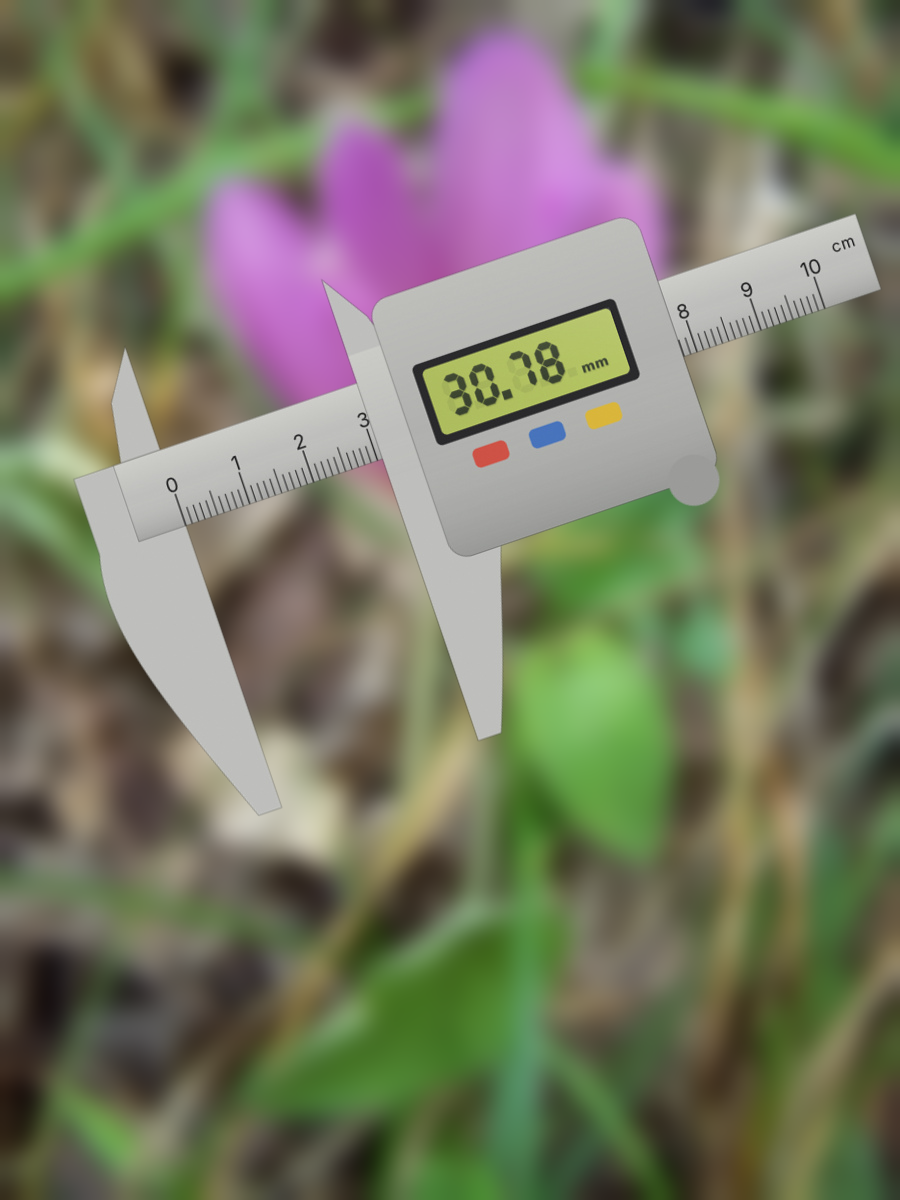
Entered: 30.78 mm
